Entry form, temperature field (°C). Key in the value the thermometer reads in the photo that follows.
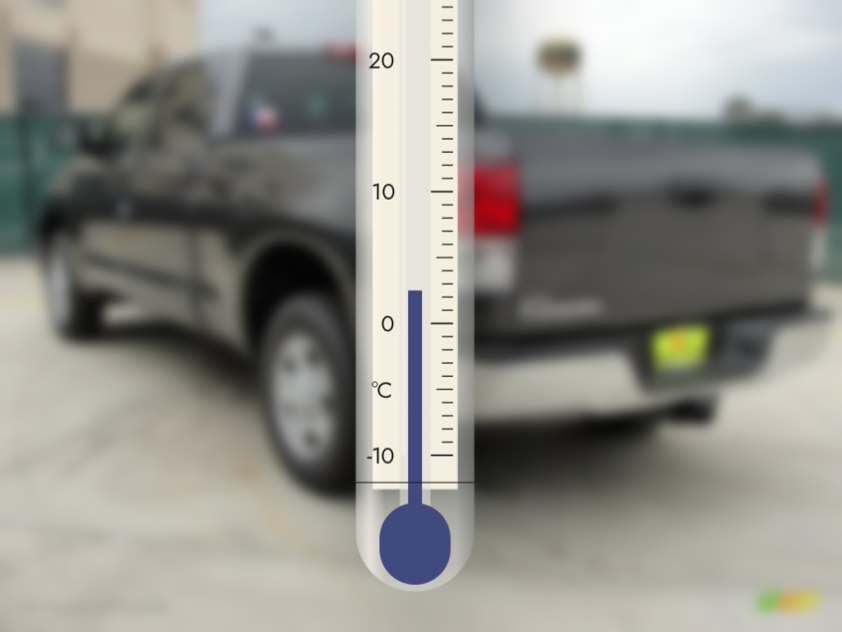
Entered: 2.5 °C
